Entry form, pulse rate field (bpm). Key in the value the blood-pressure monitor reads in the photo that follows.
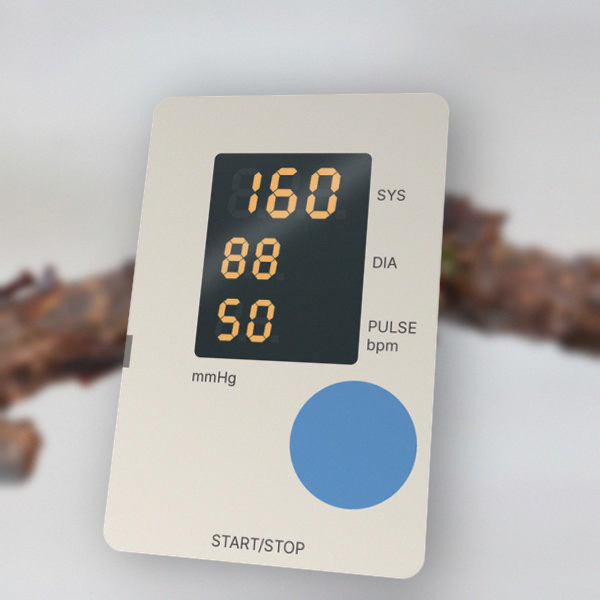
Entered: 50 bpm
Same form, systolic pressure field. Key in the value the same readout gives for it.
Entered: 160 mmHg
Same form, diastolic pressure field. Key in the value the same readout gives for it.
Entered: 88 mmHg
